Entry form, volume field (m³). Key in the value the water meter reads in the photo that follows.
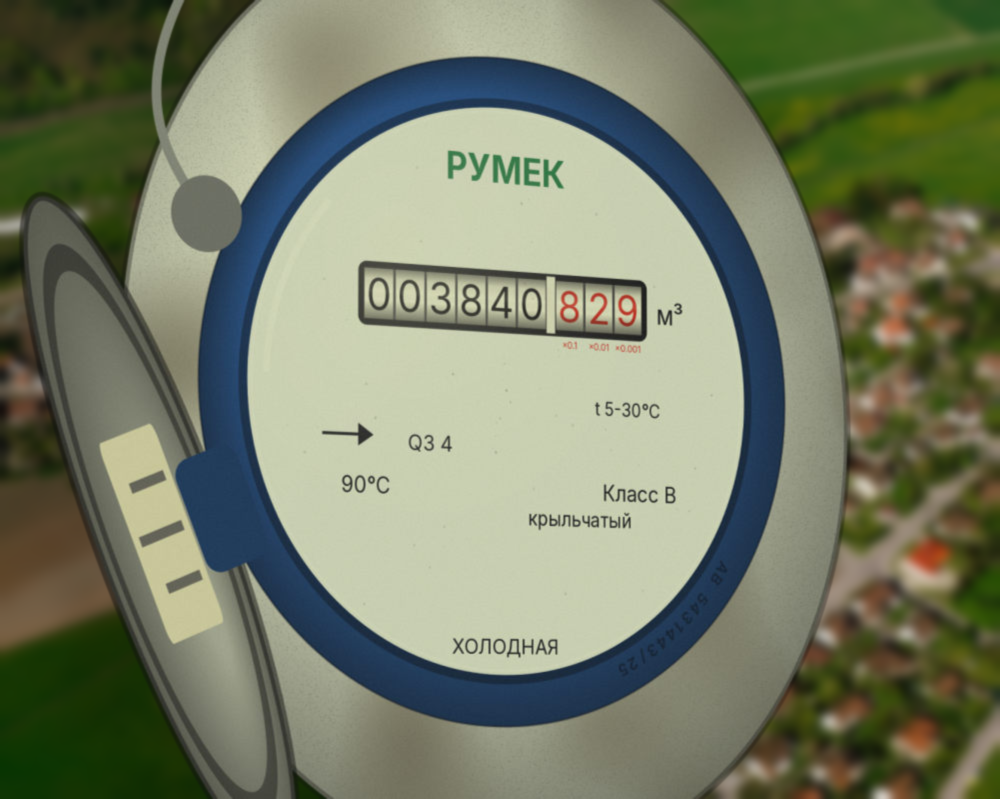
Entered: 3840.829 m³
